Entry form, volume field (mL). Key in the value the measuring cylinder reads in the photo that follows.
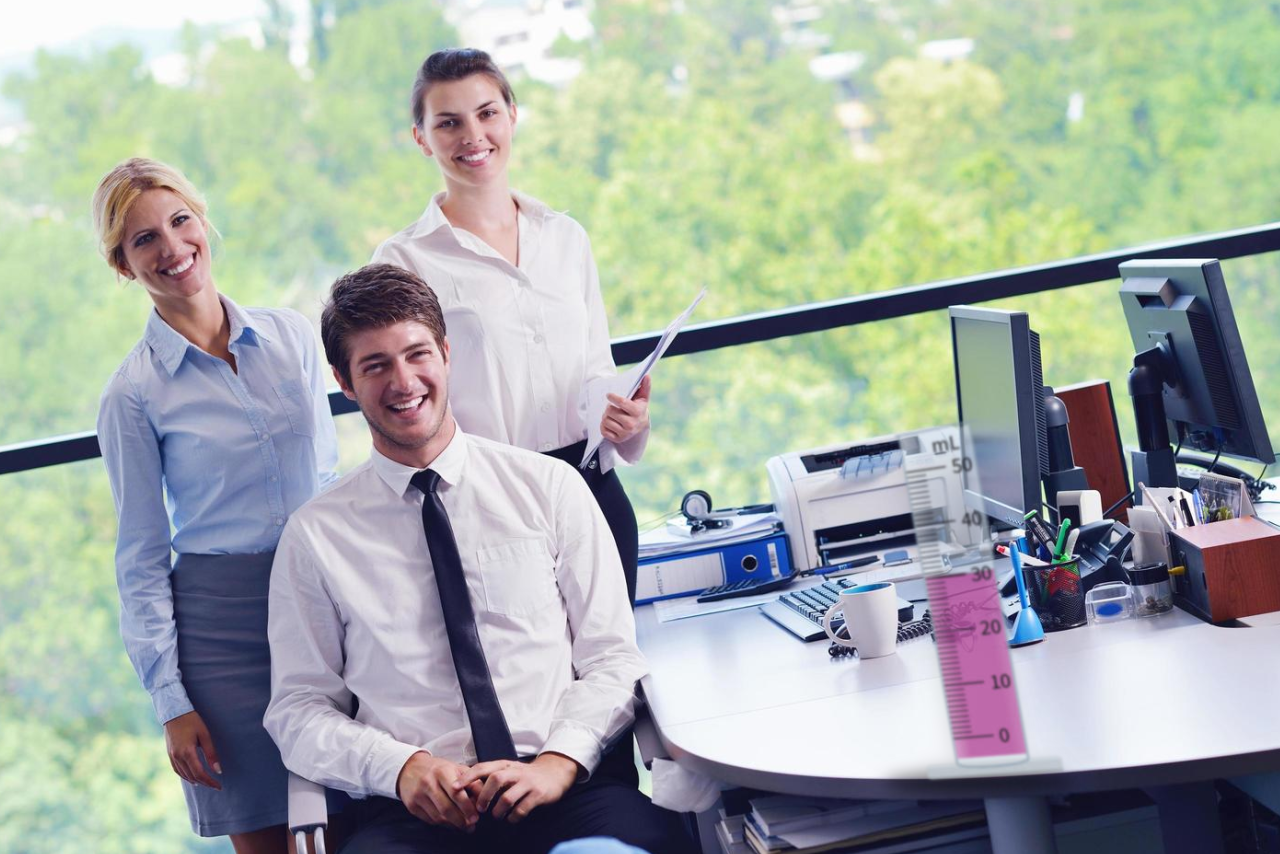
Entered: 30 mL
